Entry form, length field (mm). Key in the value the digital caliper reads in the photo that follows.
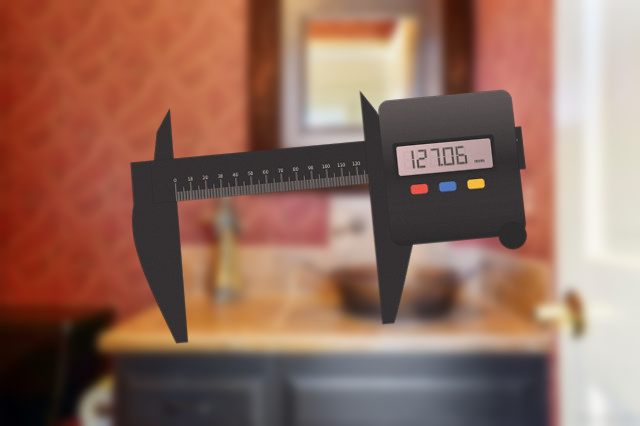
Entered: 127.06 mm
